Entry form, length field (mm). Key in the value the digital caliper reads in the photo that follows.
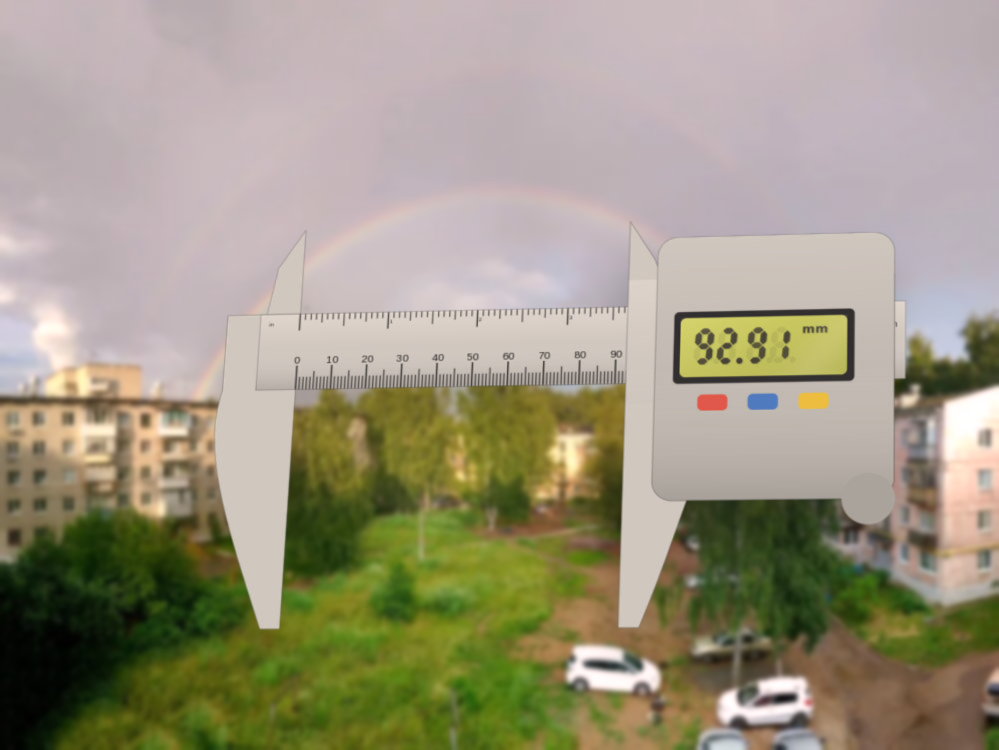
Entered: 92.91 mm
